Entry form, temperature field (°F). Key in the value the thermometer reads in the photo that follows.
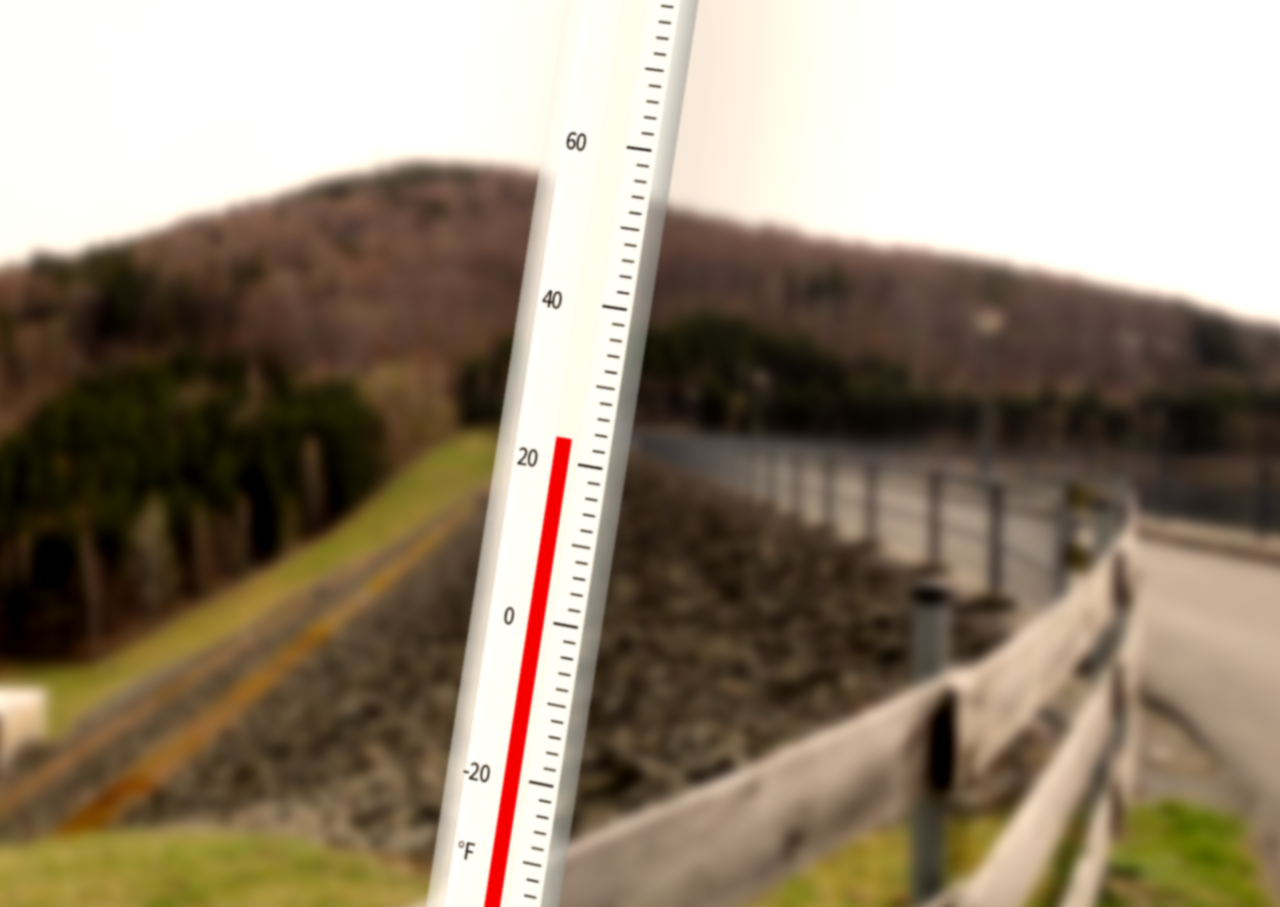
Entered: 23 °F
